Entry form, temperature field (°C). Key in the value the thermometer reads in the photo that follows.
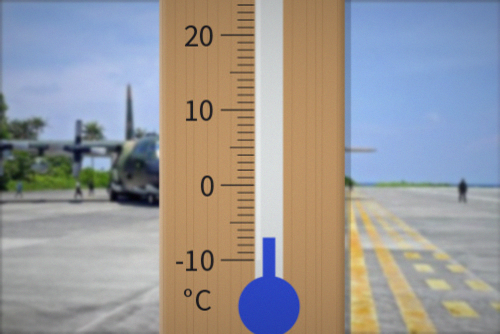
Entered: -7 °C
